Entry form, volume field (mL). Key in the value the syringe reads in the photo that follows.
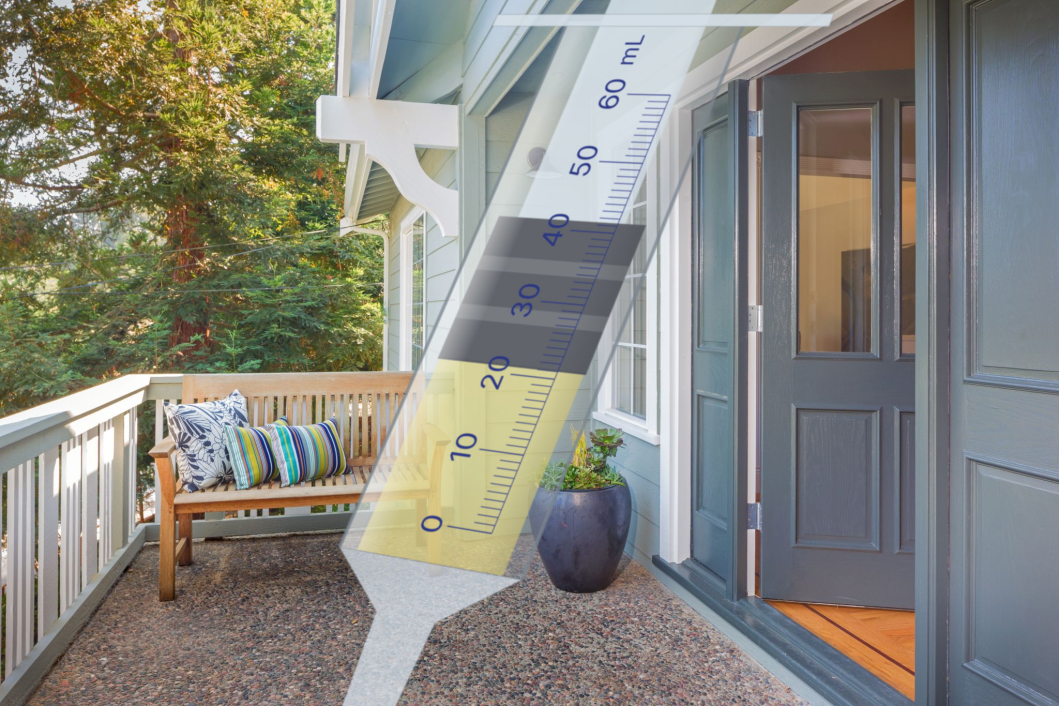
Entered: 21 mL
